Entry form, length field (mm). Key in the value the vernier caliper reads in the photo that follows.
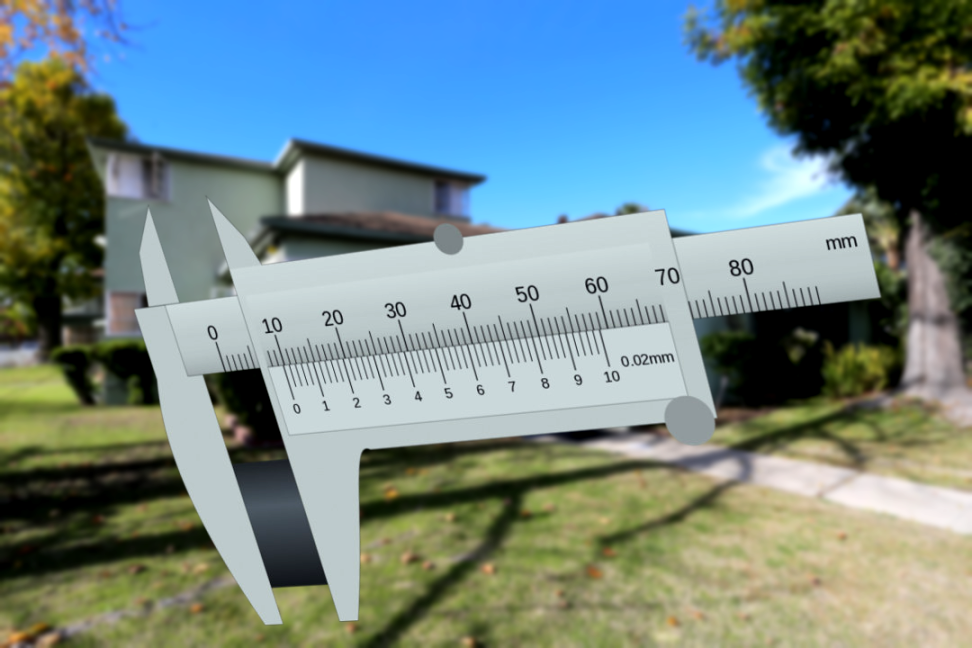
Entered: 9.8 mm
